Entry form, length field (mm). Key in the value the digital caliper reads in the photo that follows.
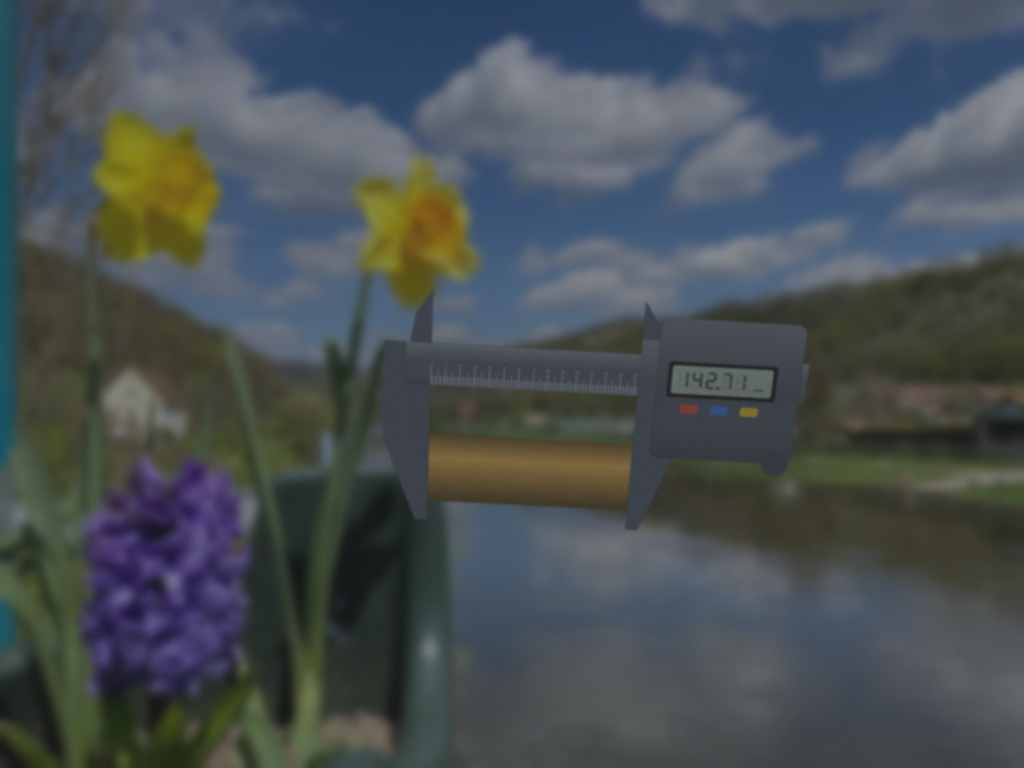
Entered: 142.71 mm
